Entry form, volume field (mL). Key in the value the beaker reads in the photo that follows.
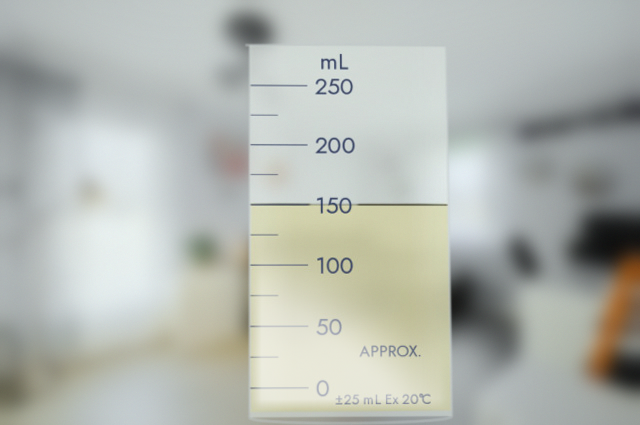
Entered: 150 mL
